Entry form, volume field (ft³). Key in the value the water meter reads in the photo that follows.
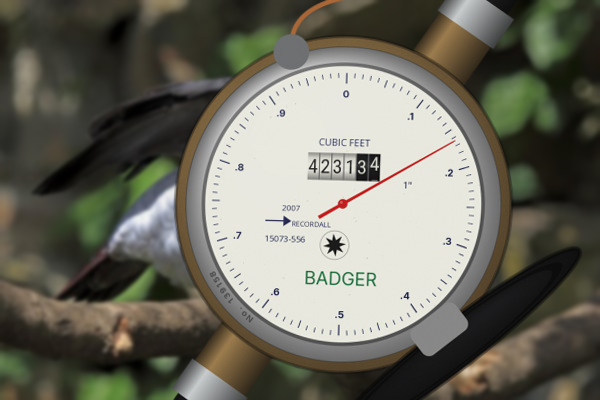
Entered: 423134.16 ft³
